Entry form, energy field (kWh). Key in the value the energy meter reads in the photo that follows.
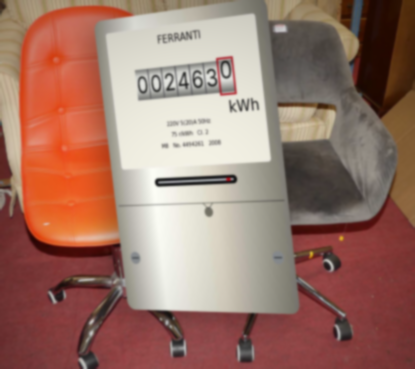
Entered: 2463.0 kWh
